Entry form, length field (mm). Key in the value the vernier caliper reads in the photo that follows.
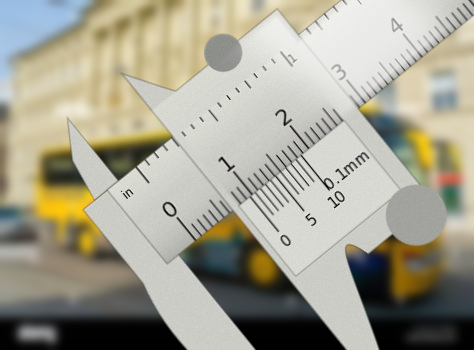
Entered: 9.6 mm
